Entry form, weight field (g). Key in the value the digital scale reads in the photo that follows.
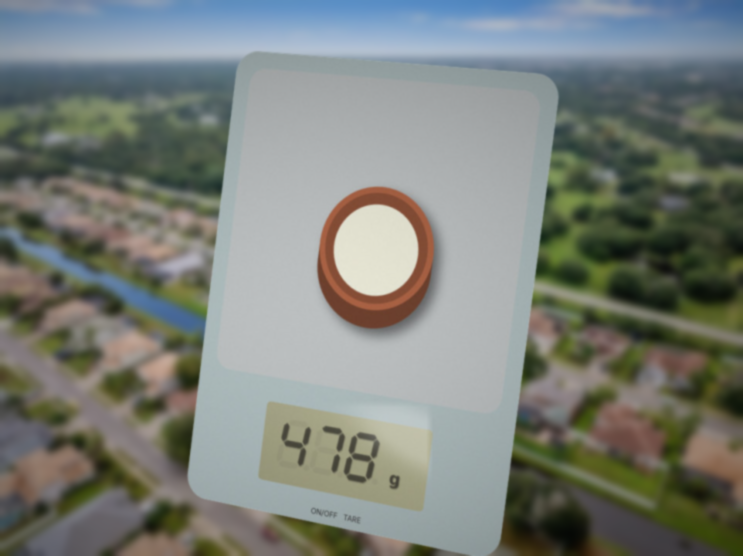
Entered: 478 g
